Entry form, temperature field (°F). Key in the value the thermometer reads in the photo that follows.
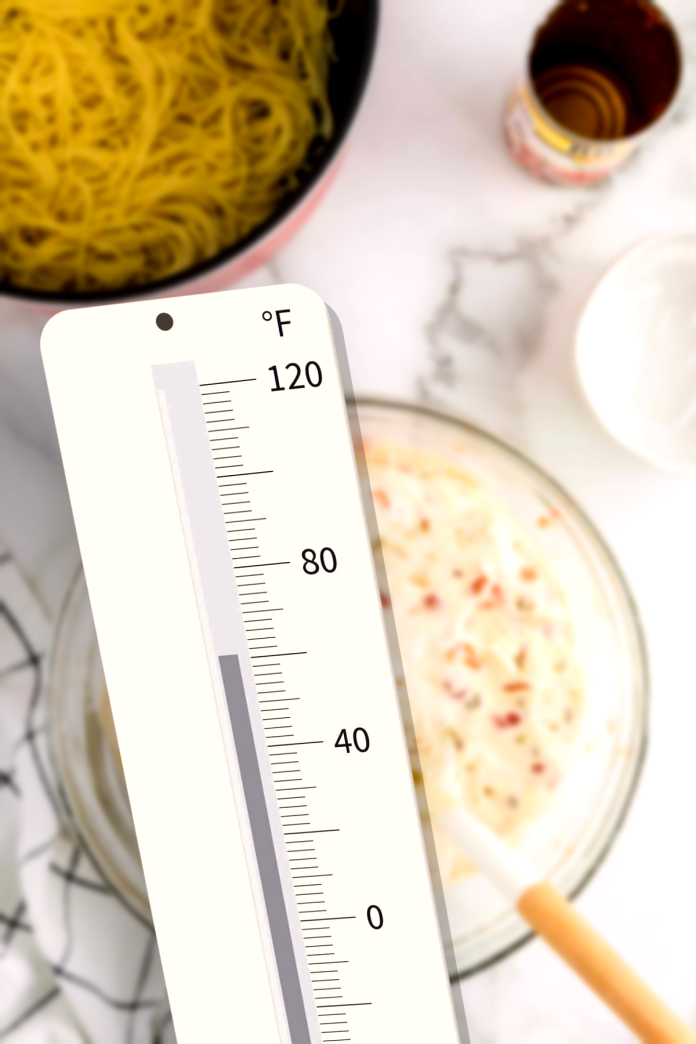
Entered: 61 °F
